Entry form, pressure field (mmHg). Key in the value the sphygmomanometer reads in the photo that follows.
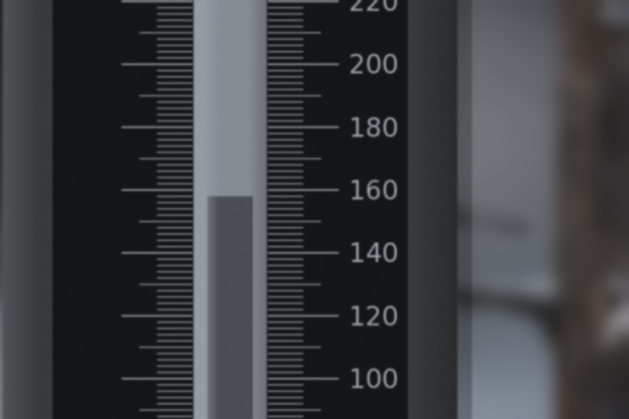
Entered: 158 mmHg
